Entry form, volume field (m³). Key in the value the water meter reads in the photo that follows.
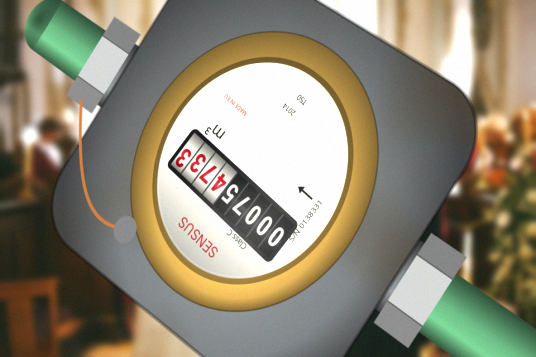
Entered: 75.4733 m³
